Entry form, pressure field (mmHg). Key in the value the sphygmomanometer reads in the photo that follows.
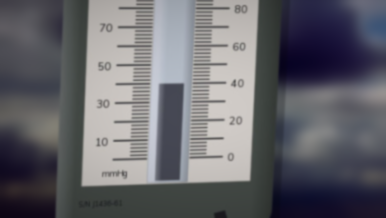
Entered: 40 mmHg
